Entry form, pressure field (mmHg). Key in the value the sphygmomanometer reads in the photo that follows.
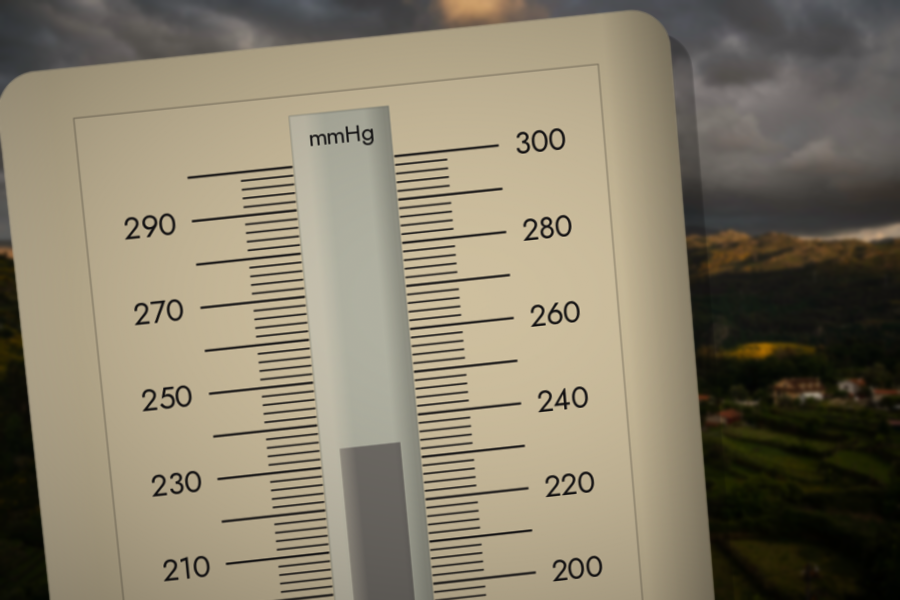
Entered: 234 mmHg
